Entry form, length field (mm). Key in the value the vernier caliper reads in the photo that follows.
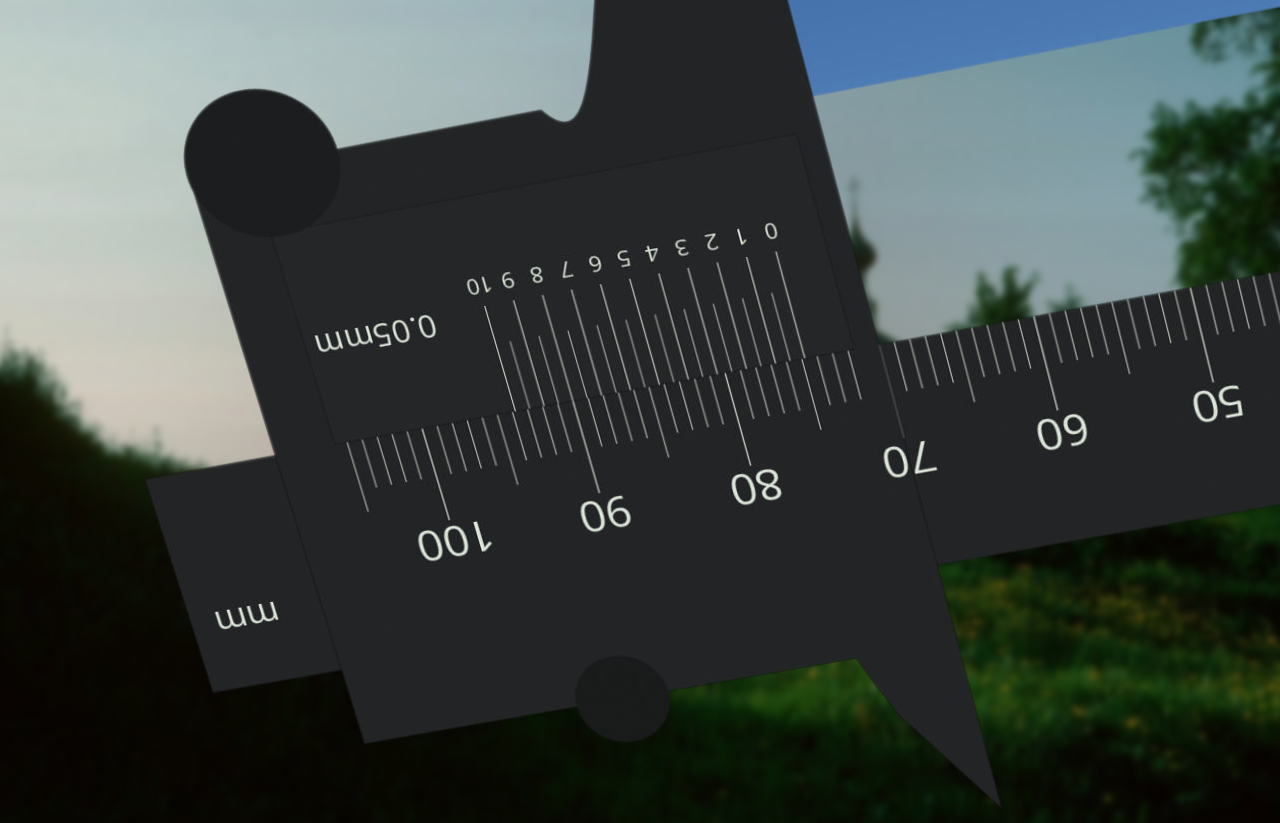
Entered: 74.8 mm
